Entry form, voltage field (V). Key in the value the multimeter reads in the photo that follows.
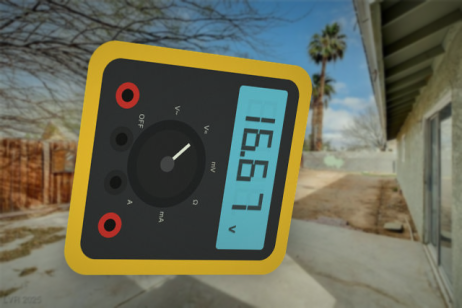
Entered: 16.67 V
